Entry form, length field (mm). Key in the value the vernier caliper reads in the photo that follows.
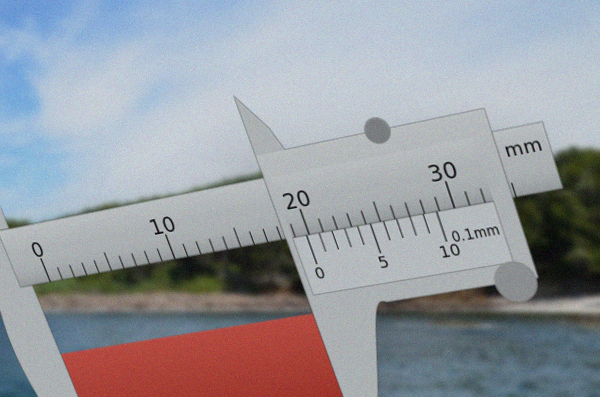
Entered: 19.8 mm
